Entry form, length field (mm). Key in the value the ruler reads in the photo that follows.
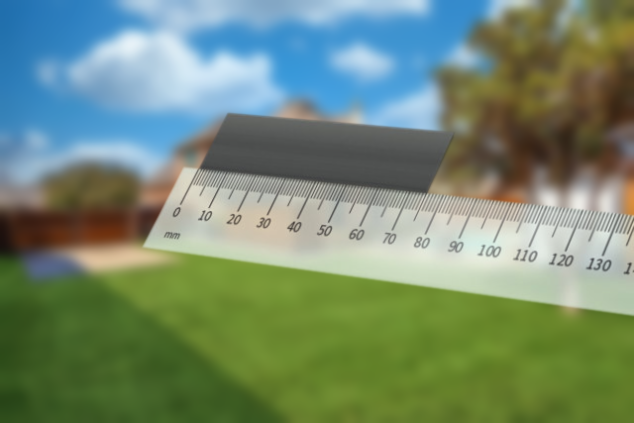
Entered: 75 mm
